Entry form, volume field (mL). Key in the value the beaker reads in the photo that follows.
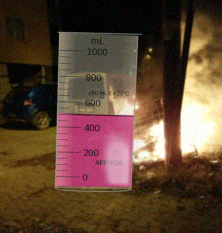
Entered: 500 mL
